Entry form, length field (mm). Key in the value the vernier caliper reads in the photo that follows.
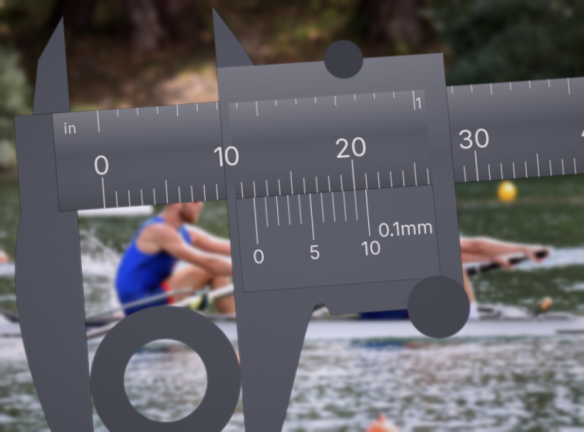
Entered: 11.9 mm
